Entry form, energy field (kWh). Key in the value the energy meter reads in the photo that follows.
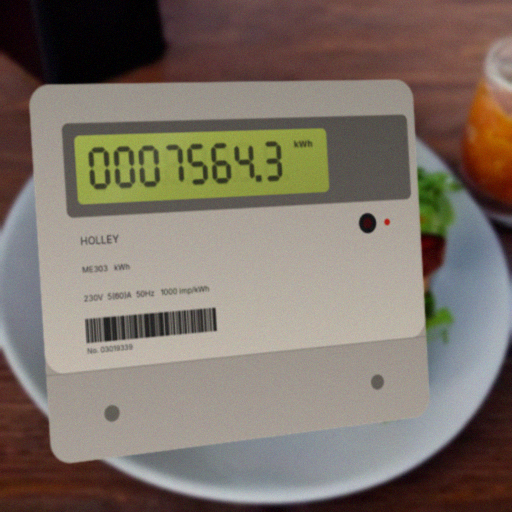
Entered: 7564.3 kWh
